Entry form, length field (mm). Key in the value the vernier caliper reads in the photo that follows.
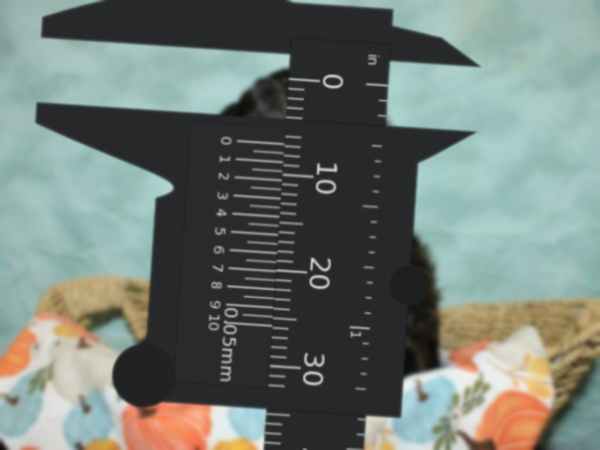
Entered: 6.8 mm
